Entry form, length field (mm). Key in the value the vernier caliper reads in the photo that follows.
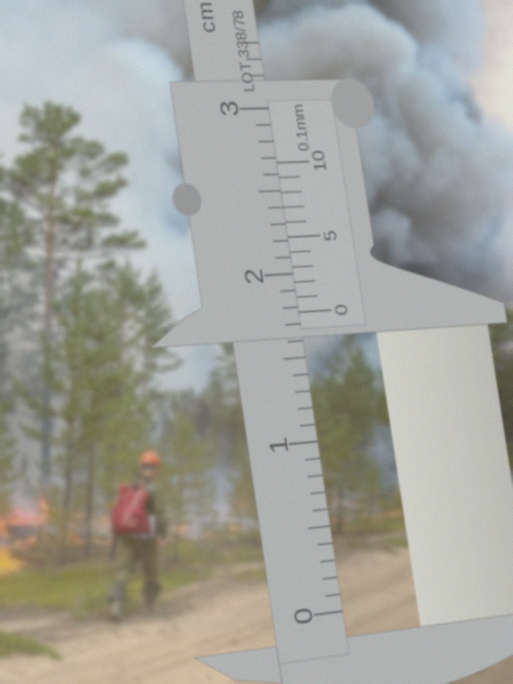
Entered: 17.7 mm
